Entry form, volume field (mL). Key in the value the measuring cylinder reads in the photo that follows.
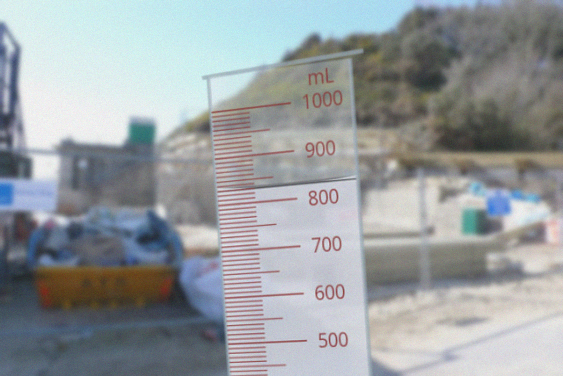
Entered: 830 mL
